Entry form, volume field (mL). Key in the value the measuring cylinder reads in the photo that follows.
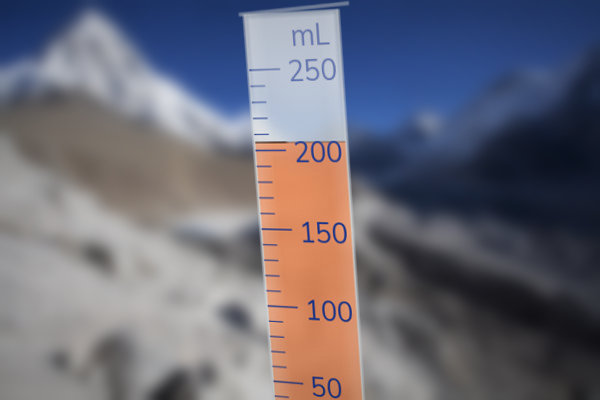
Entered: 205 mL
